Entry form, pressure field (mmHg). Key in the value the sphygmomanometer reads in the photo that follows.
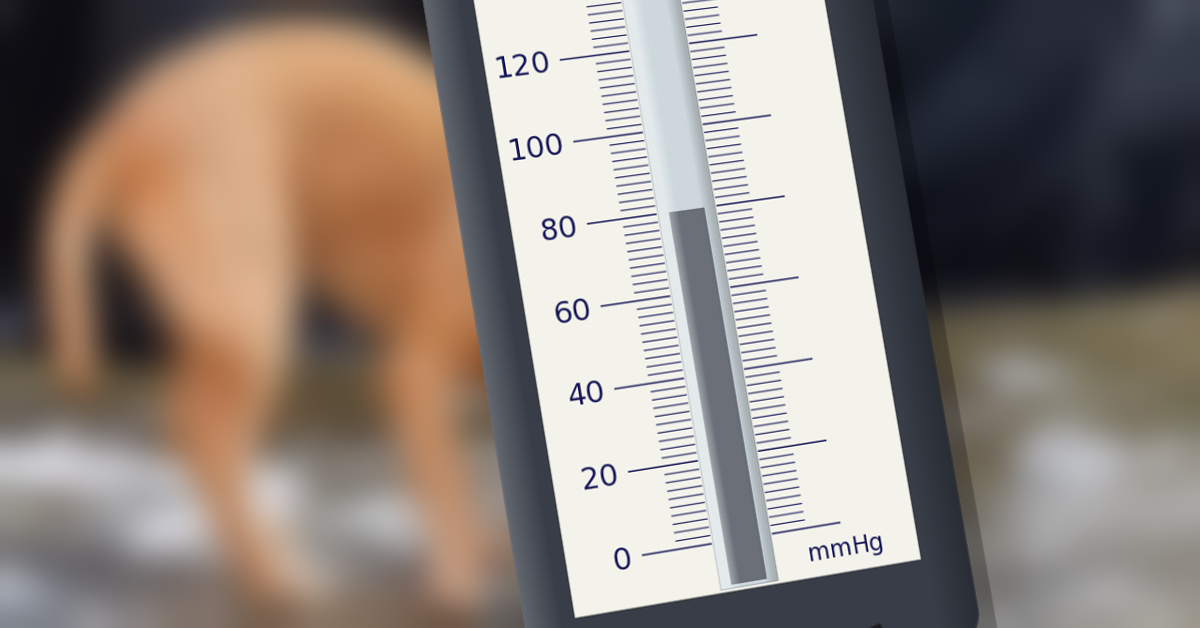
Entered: 80 mmHg
